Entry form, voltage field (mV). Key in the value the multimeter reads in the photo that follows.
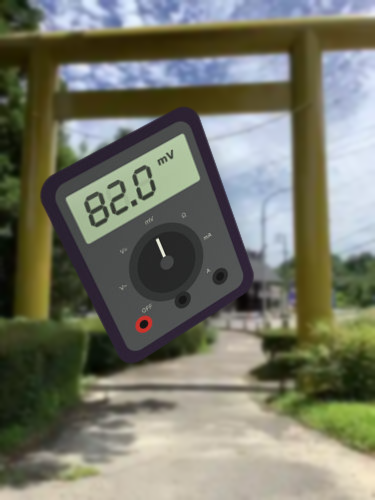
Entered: 82.0 mV
